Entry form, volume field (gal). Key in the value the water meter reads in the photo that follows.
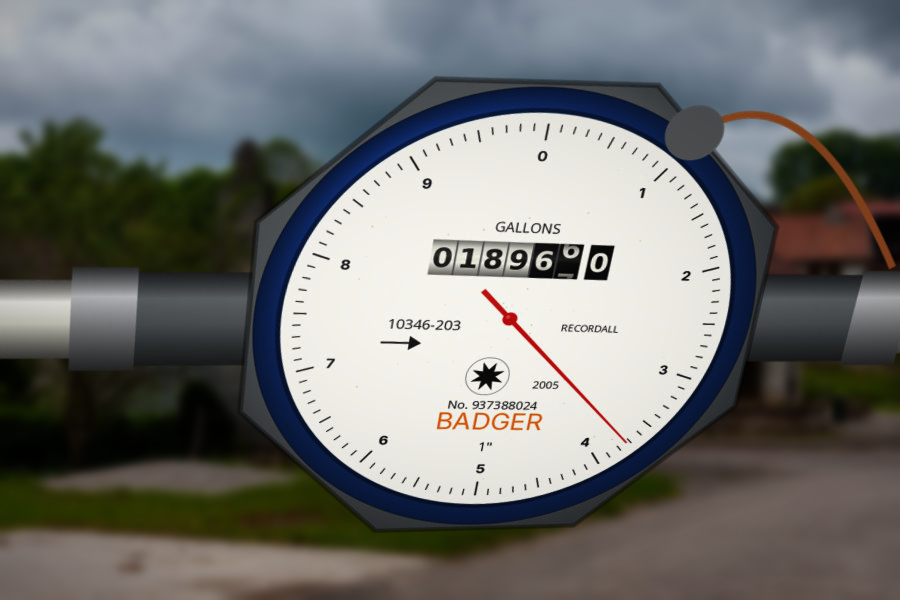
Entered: 189663.7 gal
